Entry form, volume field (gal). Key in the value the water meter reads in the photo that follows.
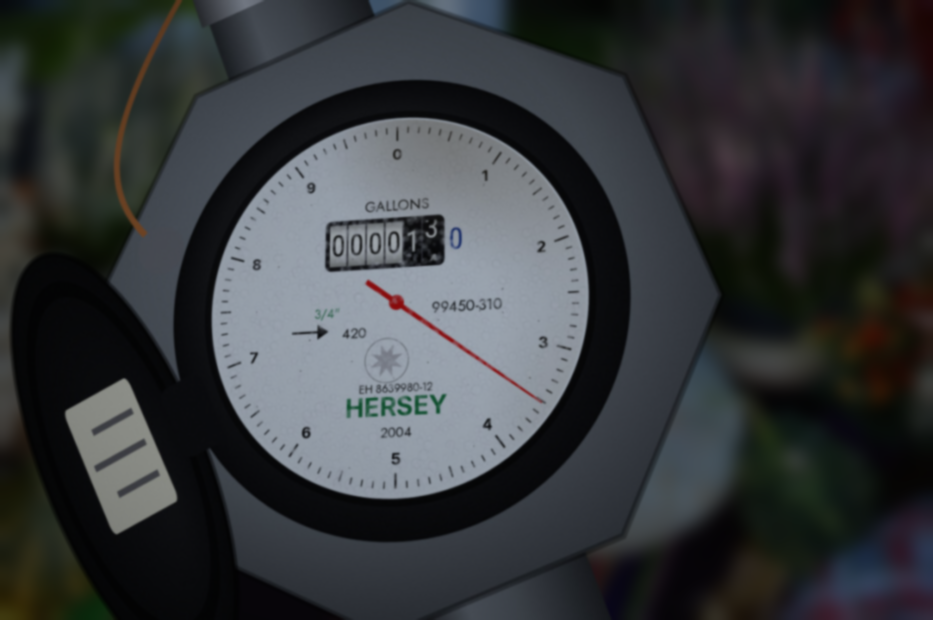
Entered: 133.5 gal
